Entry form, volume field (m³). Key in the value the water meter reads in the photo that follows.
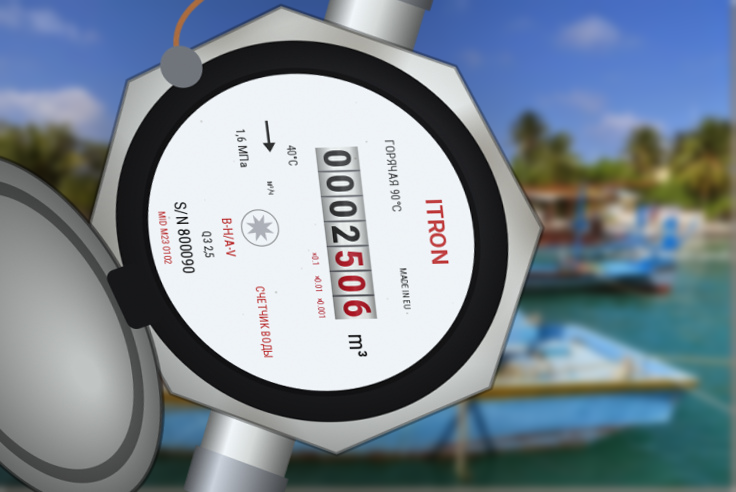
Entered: 2.506 m³
